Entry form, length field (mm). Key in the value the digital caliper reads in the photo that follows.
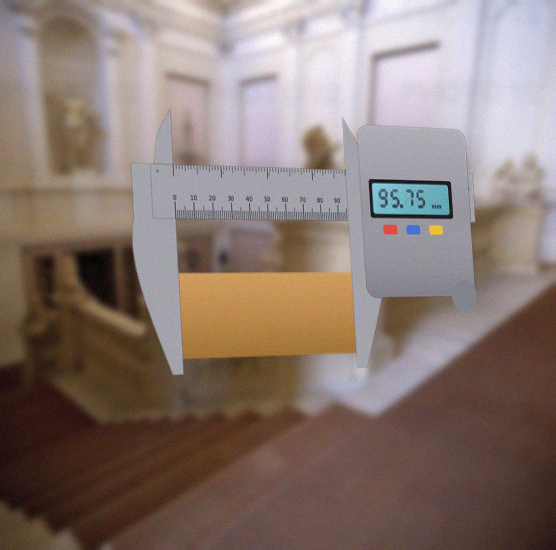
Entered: 95.75 mm
